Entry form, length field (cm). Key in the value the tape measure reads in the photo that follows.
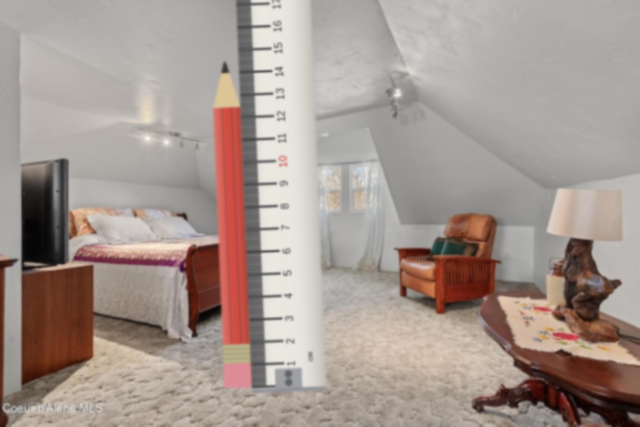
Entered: 14.5 cm
